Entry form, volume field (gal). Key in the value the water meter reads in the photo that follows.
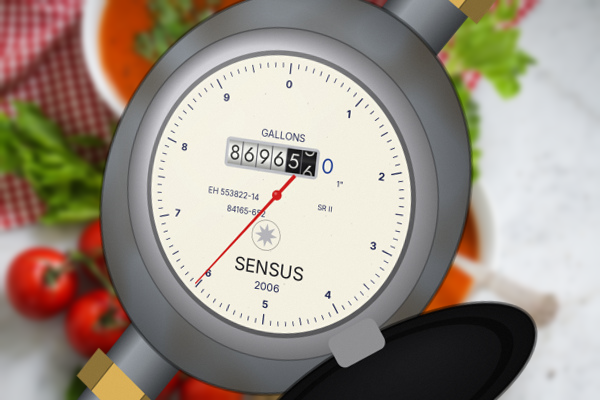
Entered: 8696556.0 gal
